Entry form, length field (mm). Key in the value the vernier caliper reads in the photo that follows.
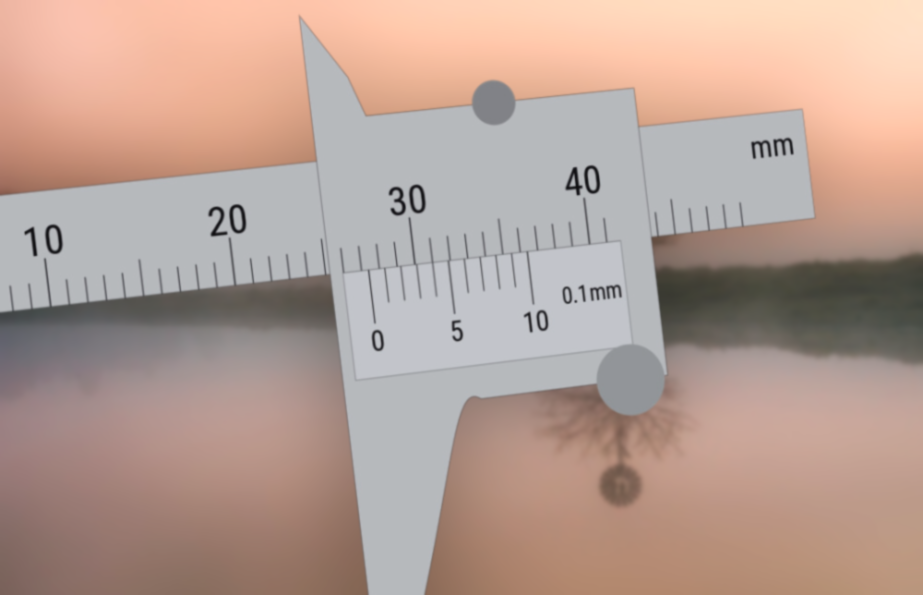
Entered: 27.4 mm
